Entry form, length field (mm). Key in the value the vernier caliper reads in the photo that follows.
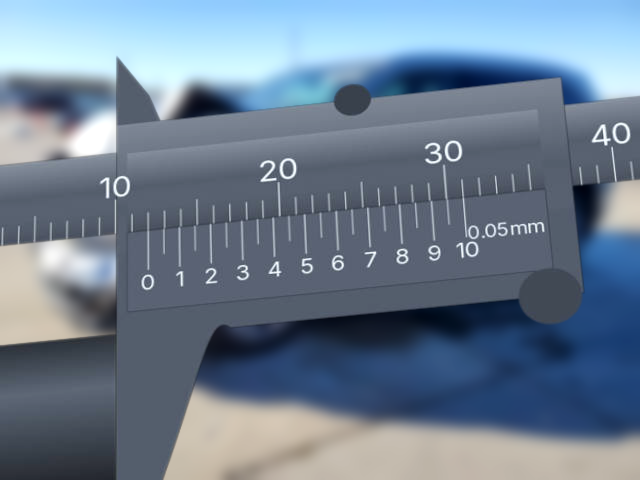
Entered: 12.0 mm
